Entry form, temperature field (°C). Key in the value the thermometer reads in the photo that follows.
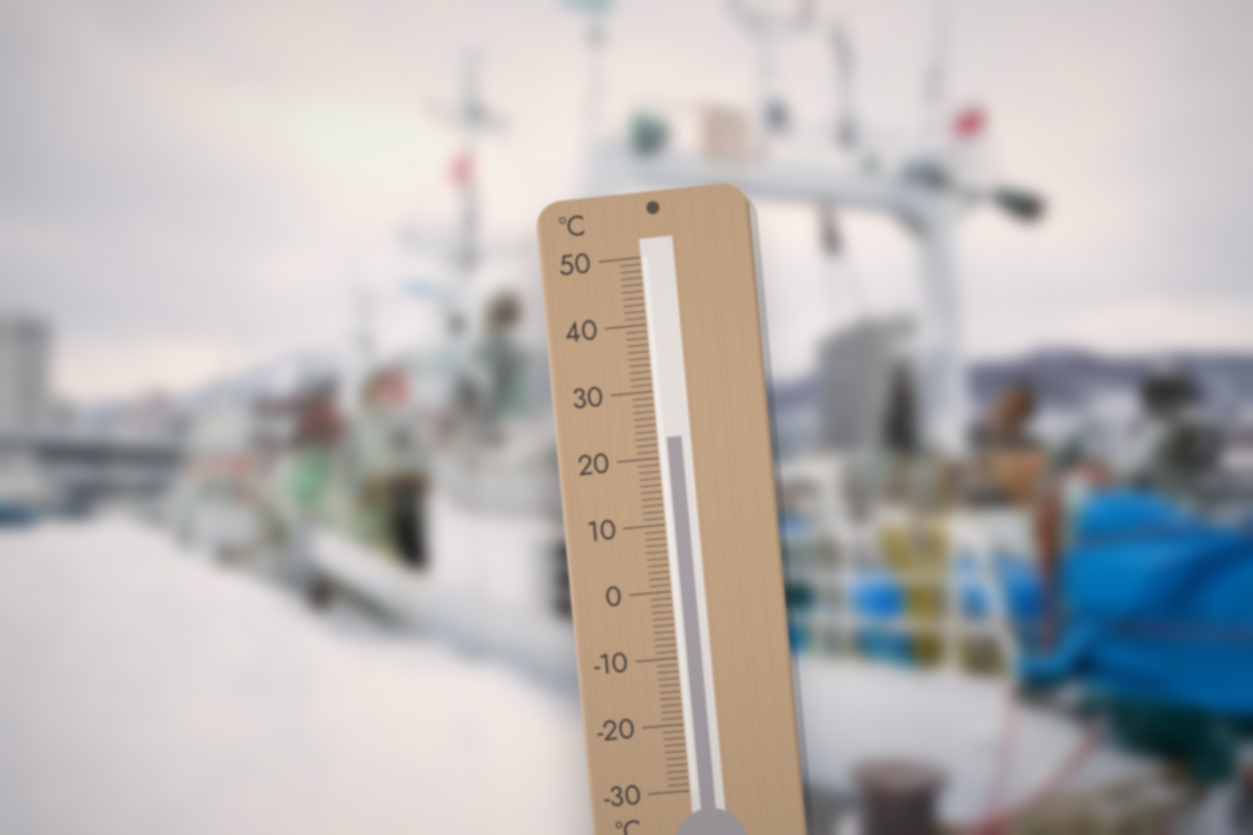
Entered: 23 °C
